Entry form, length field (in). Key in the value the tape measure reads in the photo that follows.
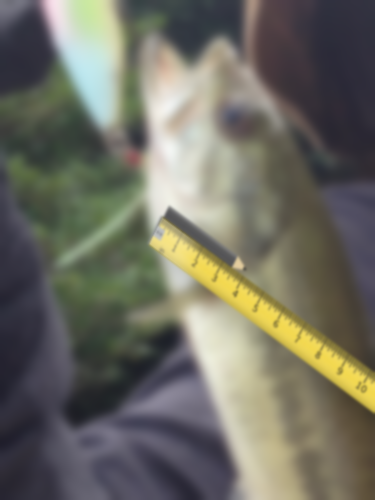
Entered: 4 in
